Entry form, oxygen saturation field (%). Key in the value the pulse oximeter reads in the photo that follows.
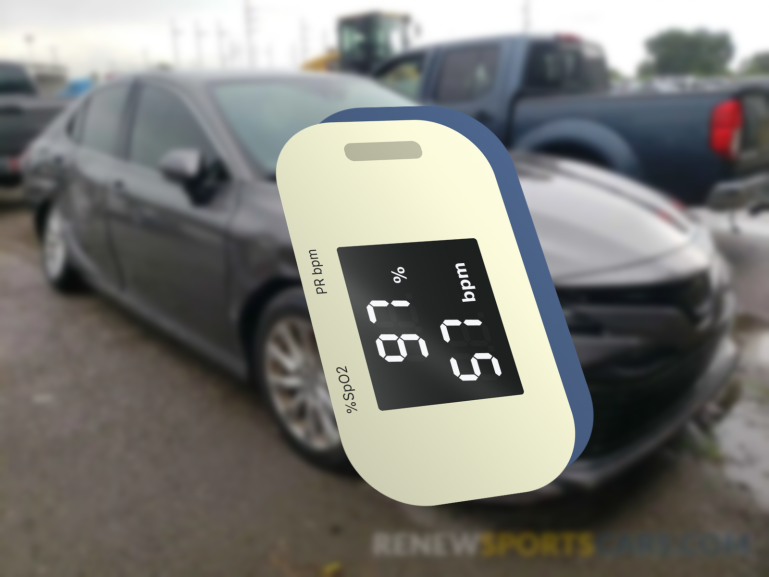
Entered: 97 %
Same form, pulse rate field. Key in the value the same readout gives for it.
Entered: 57 bpm
